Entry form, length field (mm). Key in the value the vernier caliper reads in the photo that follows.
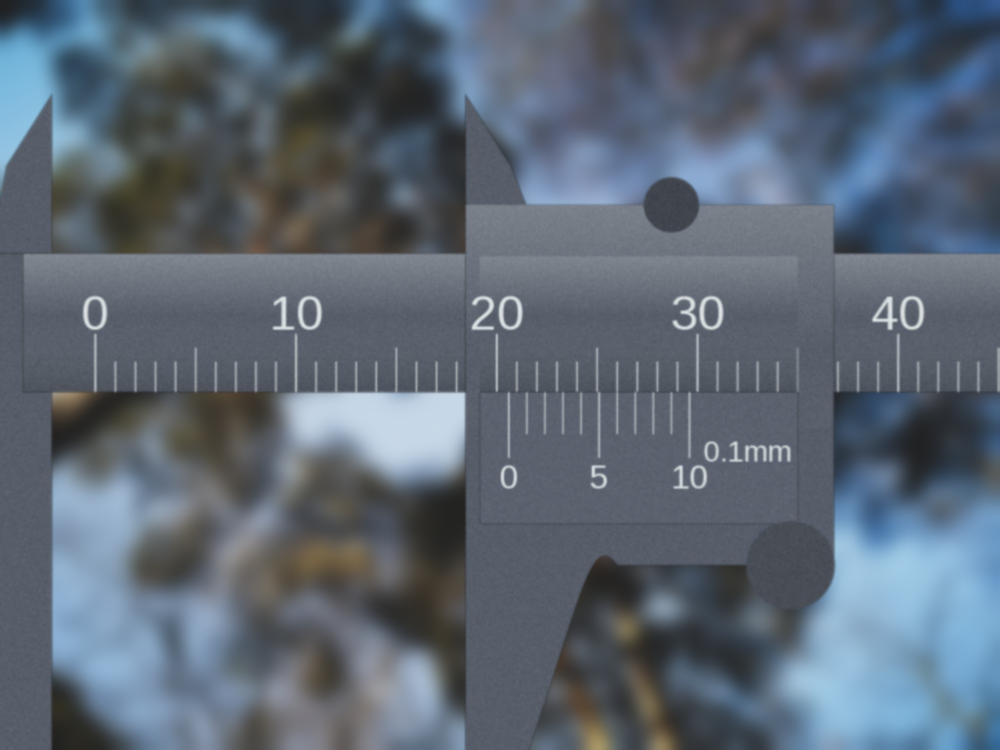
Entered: 20.6 mm
